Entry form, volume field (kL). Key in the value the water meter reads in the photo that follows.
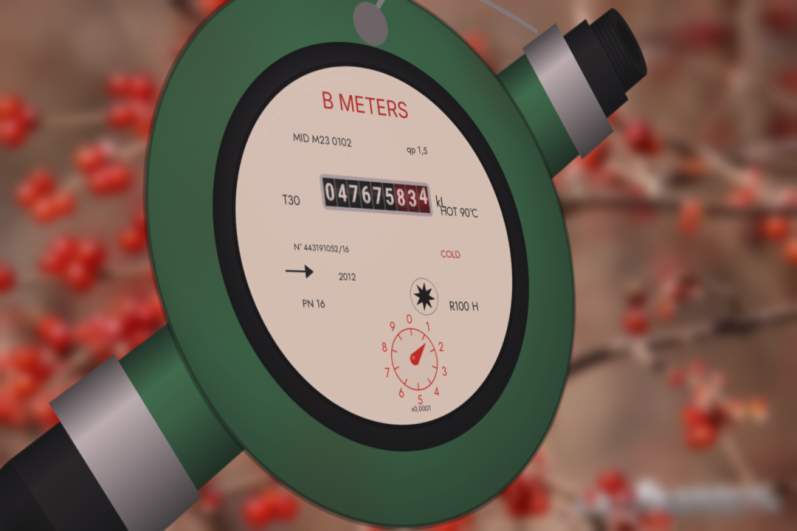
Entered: 47675.8341 kL
